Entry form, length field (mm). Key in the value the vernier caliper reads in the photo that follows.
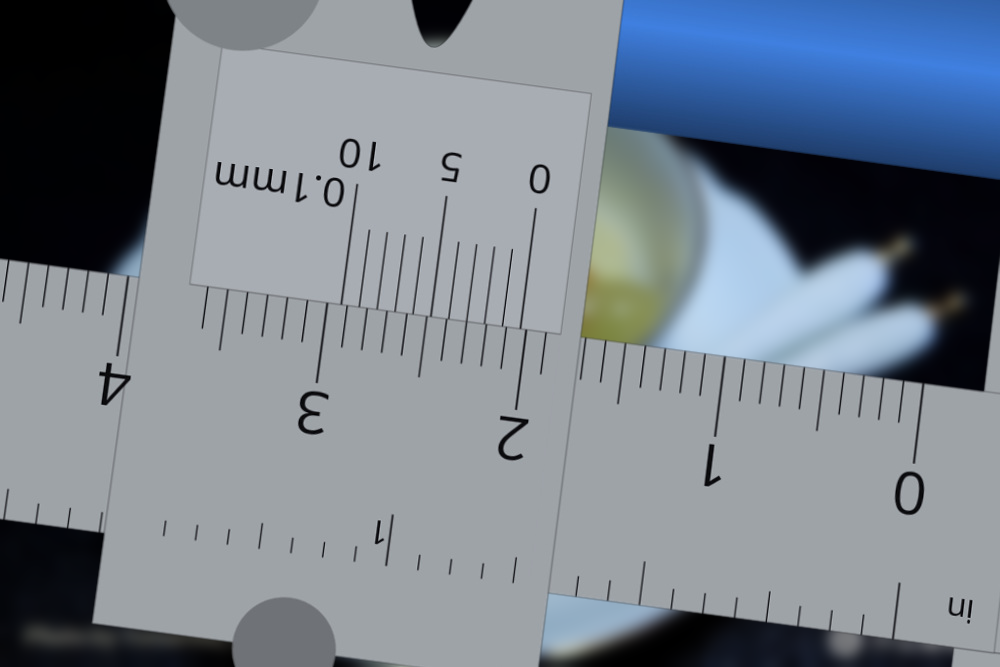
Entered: 20.3 mm
